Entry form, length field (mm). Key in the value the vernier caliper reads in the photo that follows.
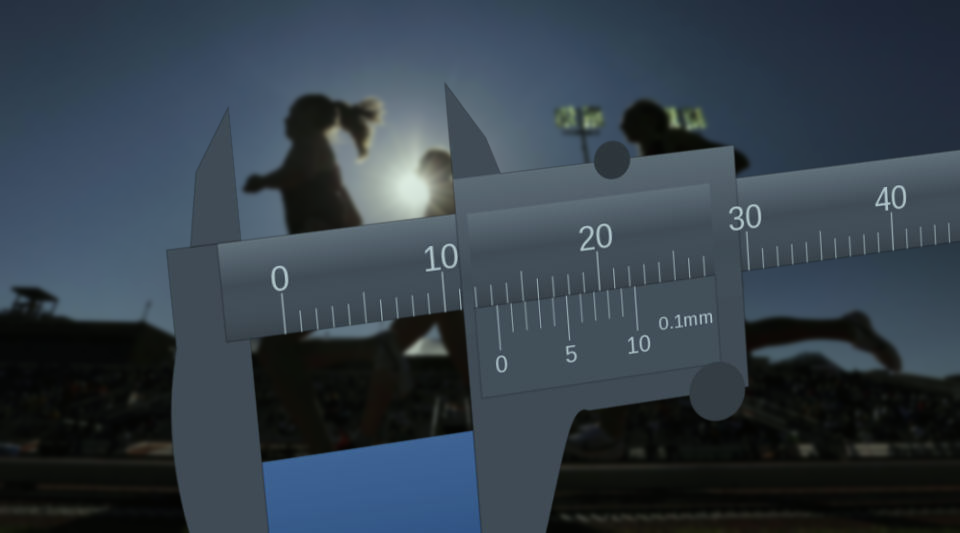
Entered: 13.3 mm
